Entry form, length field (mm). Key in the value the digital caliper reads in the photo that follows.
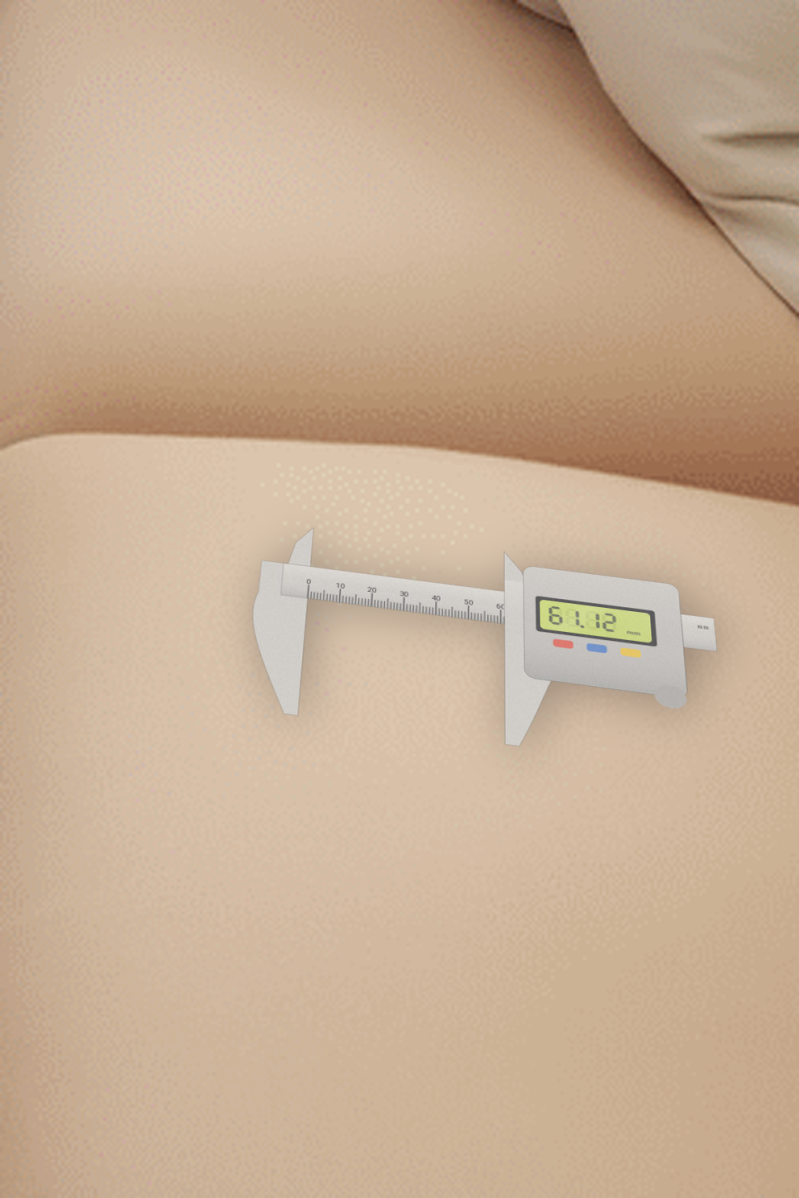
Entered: 61.12 mm
